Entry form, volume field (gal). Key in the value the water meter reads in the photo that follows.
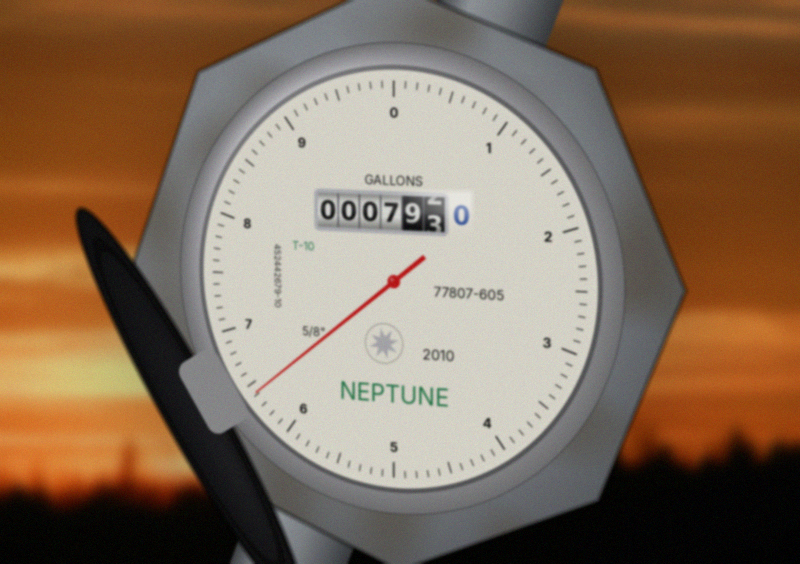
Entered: 7926.4 gal
